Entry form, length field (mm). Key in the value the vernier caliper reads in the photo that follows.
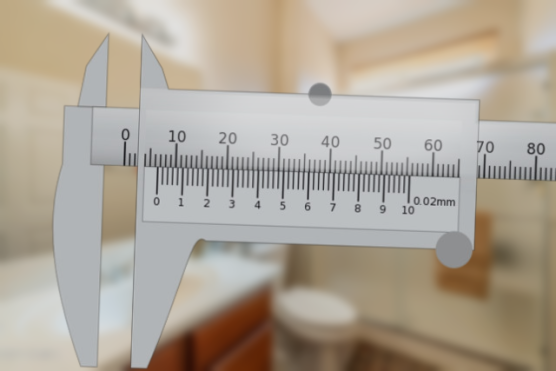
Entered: 6.5 mm
